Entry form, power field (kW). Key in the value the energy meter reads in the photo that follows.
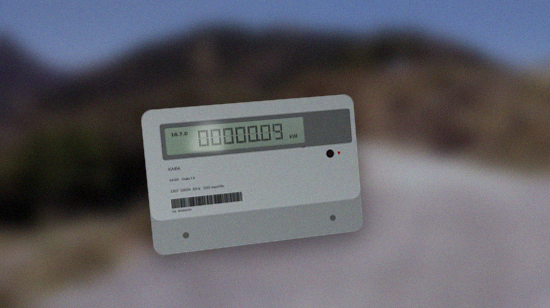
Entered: 0.09 kW
